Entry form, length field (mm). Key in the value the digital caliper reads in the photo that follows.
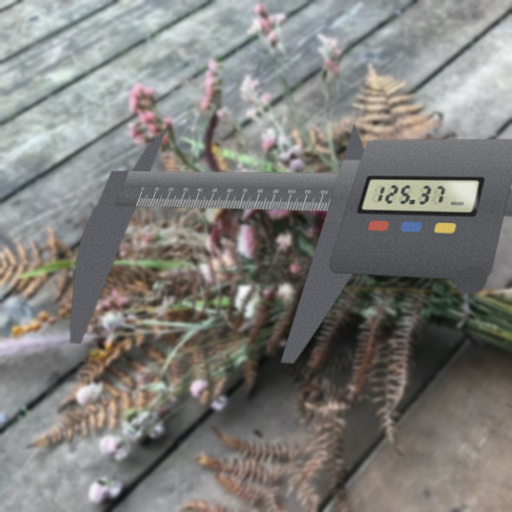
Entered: 125.37 mm
